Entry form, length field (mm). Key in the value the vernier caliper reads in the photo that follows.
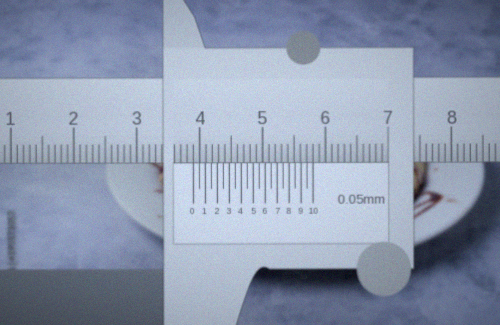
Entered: 39.0 mm
